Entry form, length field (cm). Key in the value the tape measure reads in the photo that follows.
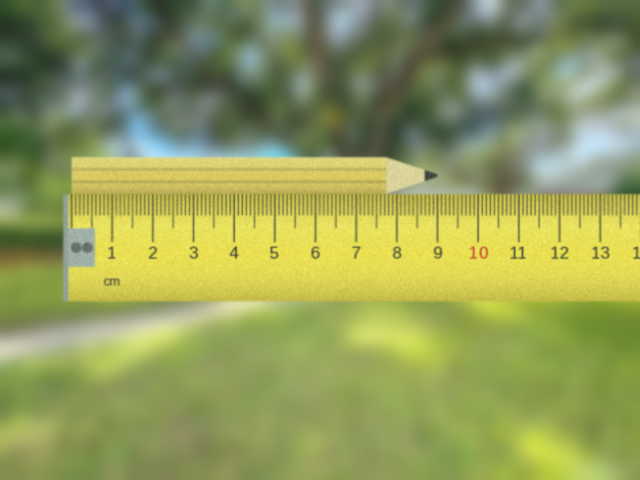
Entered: 9 cm
